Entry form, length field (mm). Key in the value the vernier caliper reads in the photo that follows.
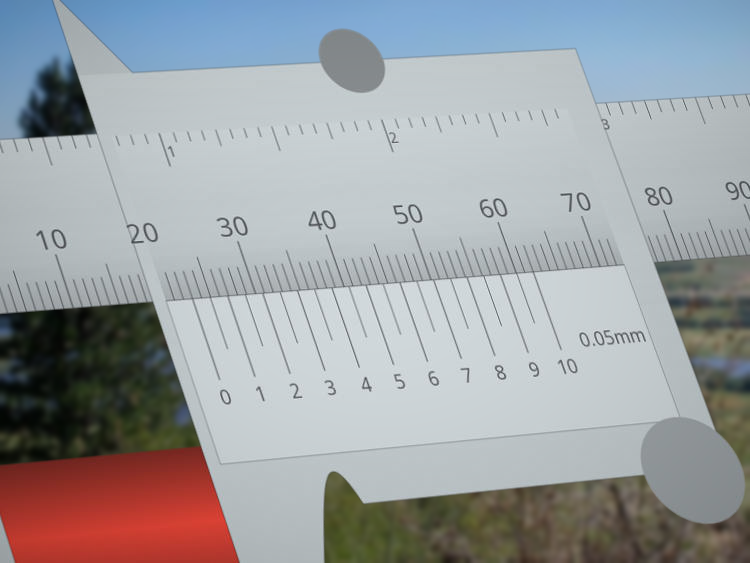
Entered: 23.0 mm
